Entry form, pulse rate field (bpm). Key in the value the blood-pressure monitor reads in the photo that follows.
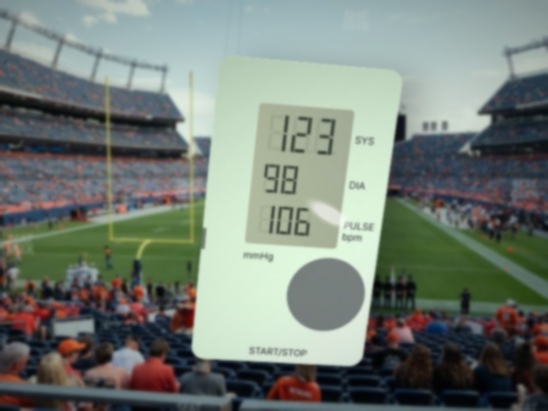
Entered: 106 bpm
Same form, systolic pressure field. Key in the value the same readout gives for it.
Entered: 123 mmHg
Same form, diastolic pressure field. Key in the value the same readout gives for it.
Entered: 98 mmHg
